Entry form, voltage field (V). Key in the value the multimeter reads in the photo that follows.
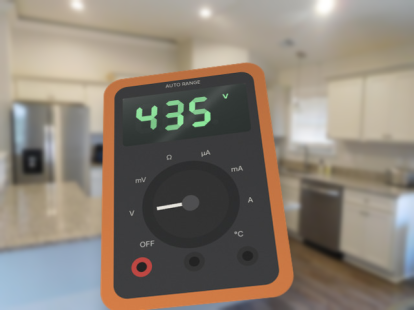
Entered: 435 V
